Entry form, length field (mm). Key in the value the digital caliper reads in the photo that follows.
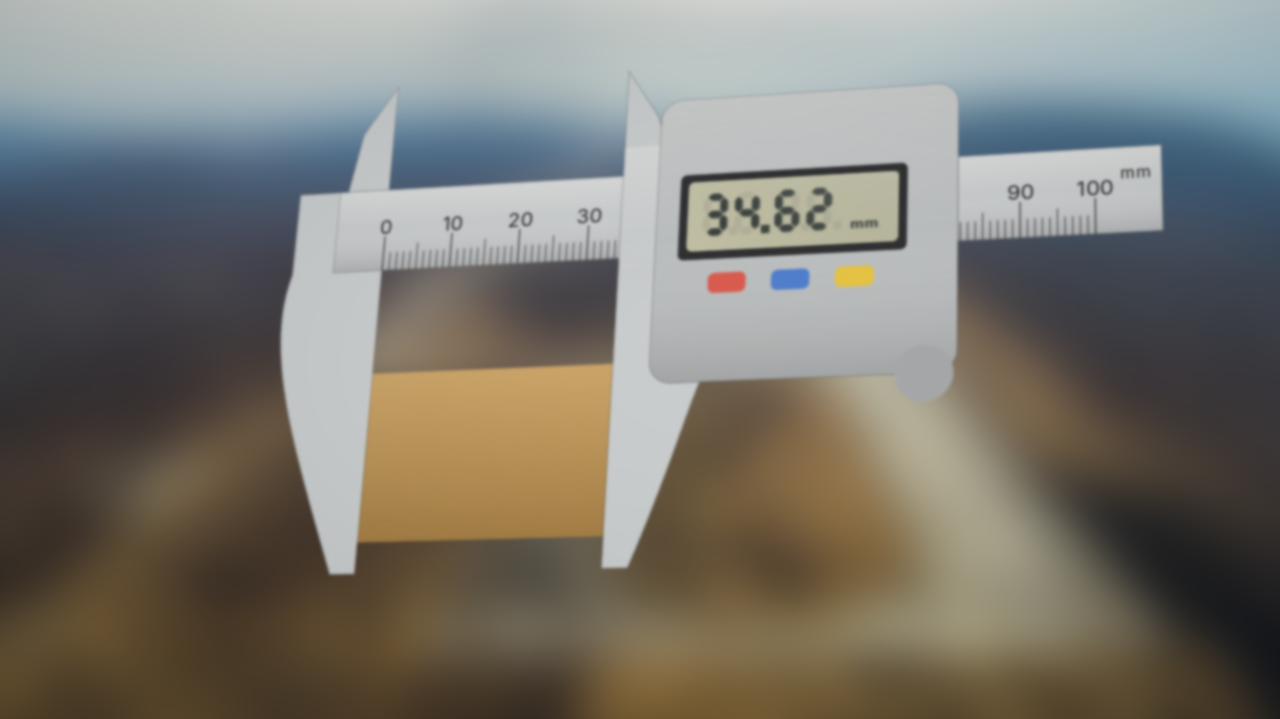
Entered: 34.62 mm
